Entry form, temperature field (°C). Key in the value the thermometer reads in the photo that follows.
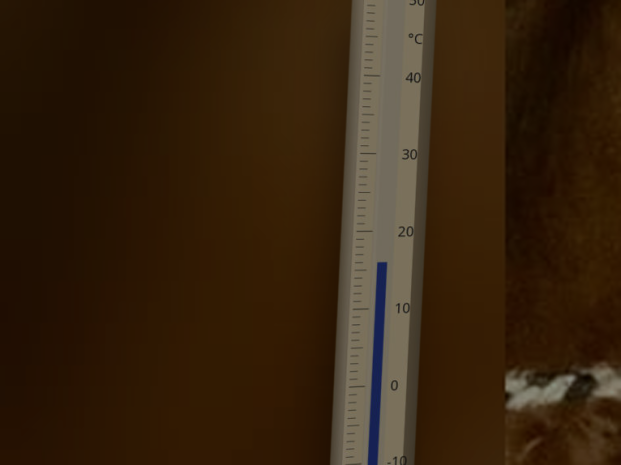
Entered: 16 °C
